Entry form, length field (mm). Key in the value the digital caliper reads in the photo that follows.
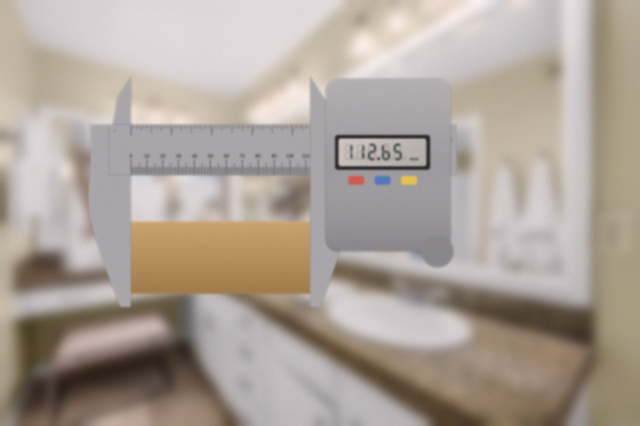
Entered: 112.65 mm
